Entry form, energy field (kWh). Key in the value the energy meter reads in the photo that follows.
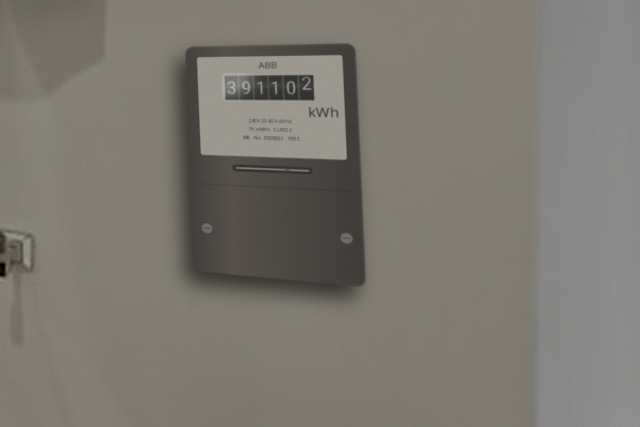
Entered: 391102 kWh
